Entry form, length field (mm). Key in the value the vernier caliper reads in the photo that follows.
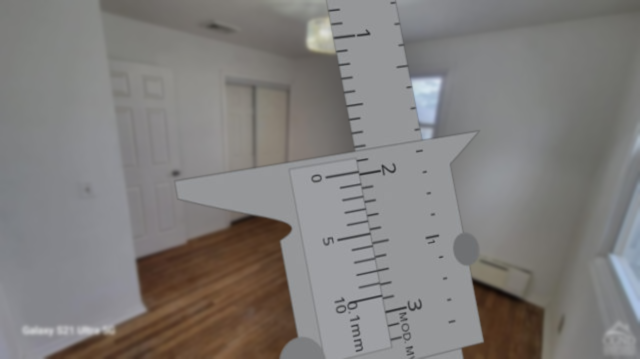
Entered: 19.8 mm
